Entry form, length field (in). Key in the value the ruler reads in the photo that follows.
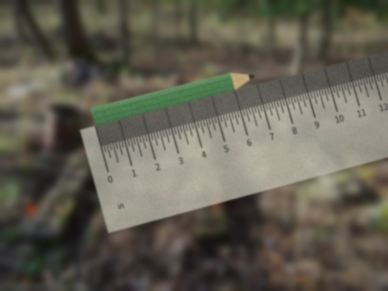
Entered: 7 in
